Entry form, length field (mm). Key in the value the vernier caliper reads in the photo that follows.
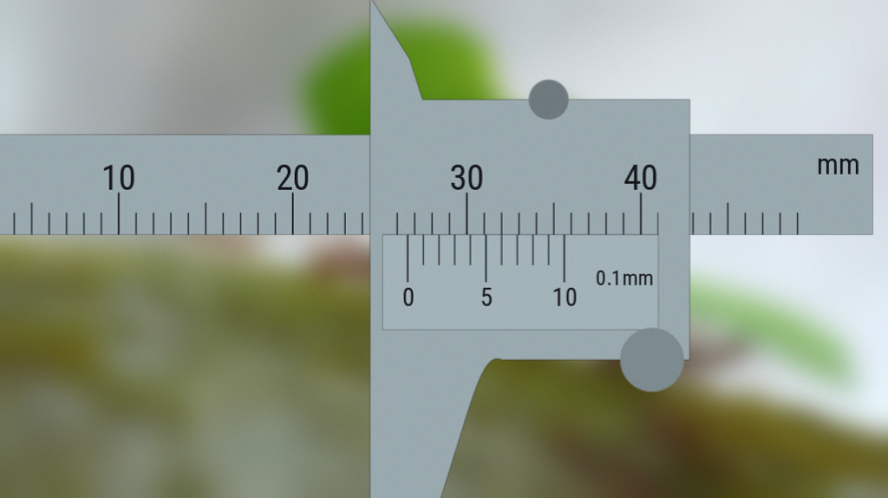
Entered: 26.6 mm
